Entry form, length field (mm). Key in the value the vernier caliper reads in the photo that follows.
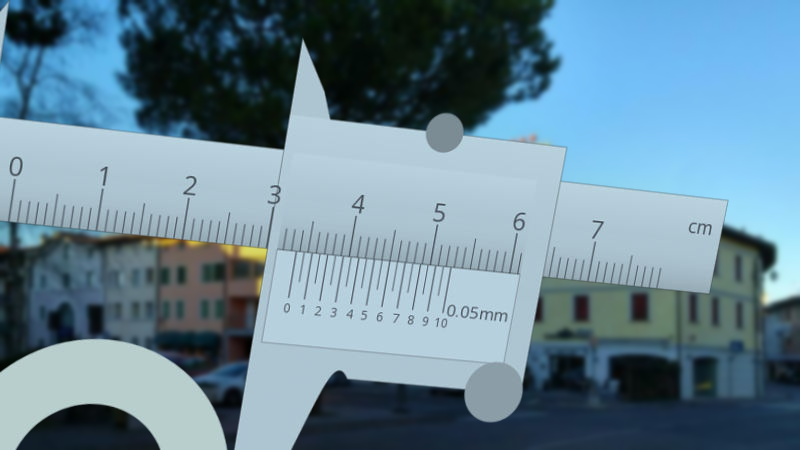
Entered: 33.6 mm
